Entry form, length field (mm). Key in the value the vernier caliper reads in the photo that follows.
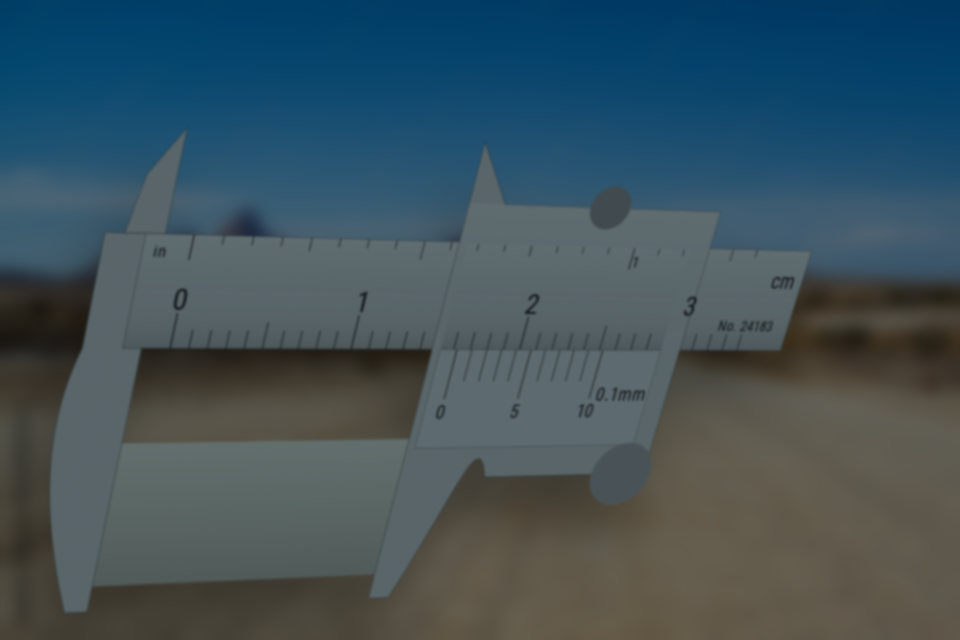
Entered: 16.2 mm
